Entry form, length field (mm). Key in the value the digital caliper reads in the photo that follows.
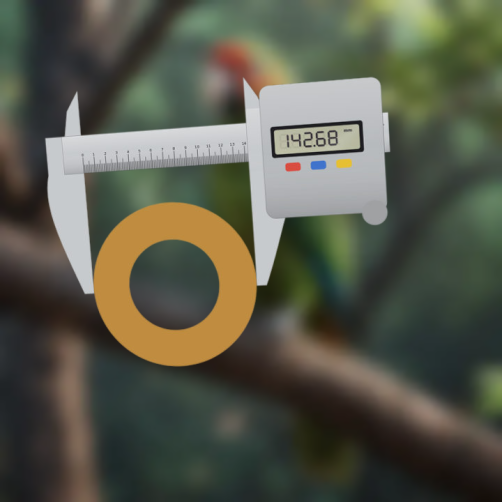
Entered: 142.68 mm
